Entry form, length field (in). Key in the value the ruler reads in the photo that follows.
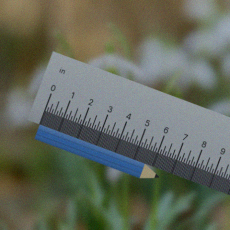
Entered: 6.5 in
